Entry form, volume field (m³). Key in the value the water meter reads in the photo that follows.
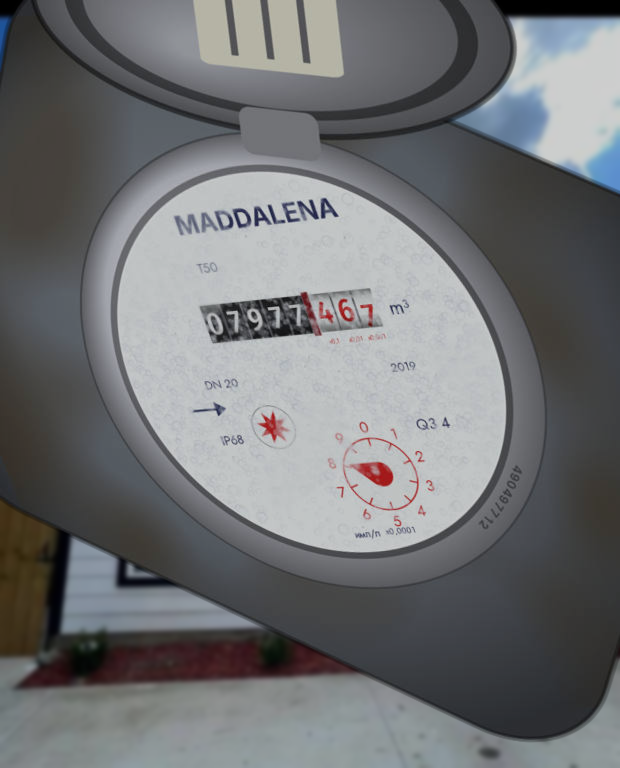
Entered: 7977.4668 m³
